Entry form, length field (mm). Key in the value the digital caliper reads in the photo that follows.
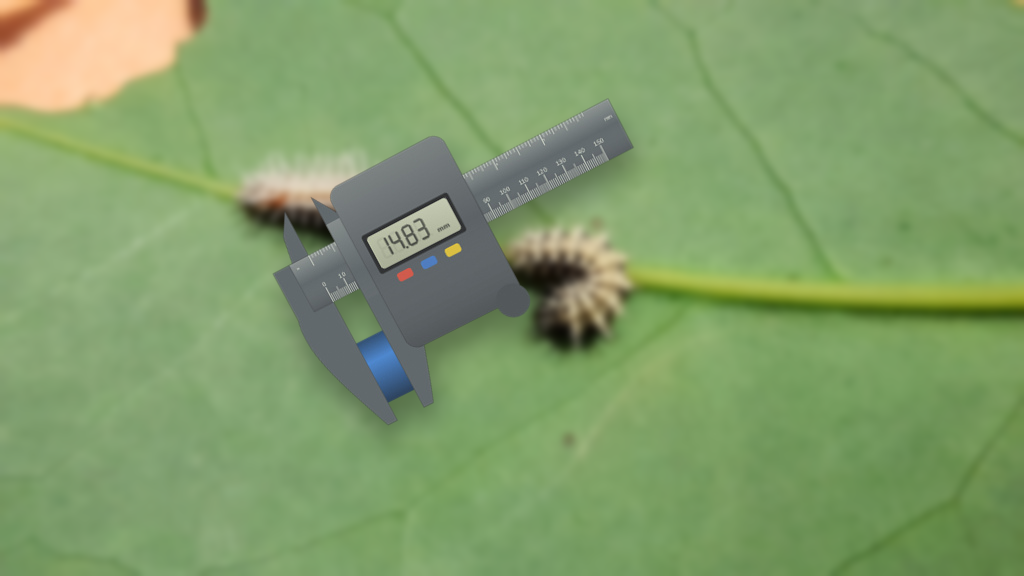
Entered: 14.83 mm
